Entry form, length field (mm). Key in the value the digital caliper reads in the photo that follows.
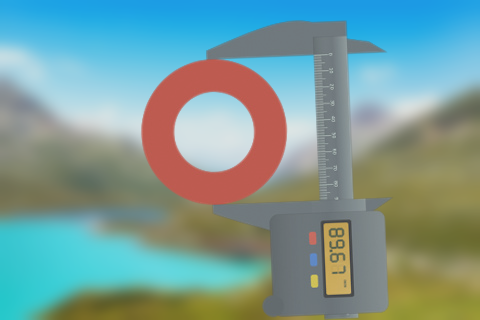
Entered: 89.67 mm
